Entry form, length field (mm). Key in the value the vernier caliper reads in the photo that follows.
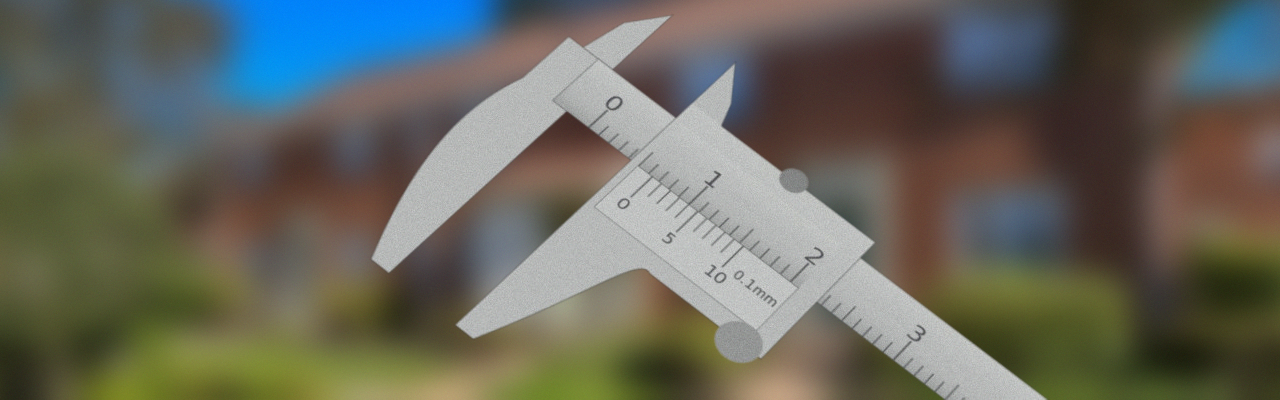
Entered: 6.4 mm
